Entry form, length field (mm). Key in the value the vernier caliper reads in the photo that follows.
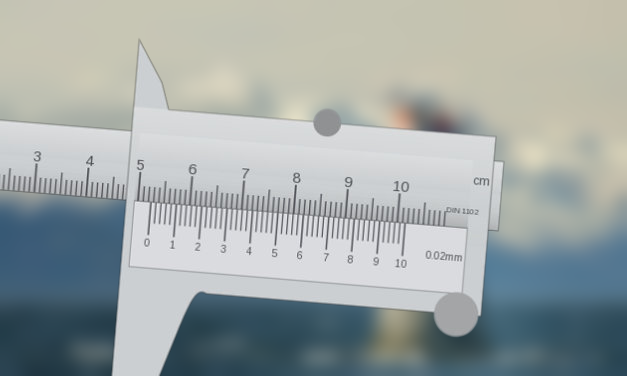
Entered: 52.5 mm
